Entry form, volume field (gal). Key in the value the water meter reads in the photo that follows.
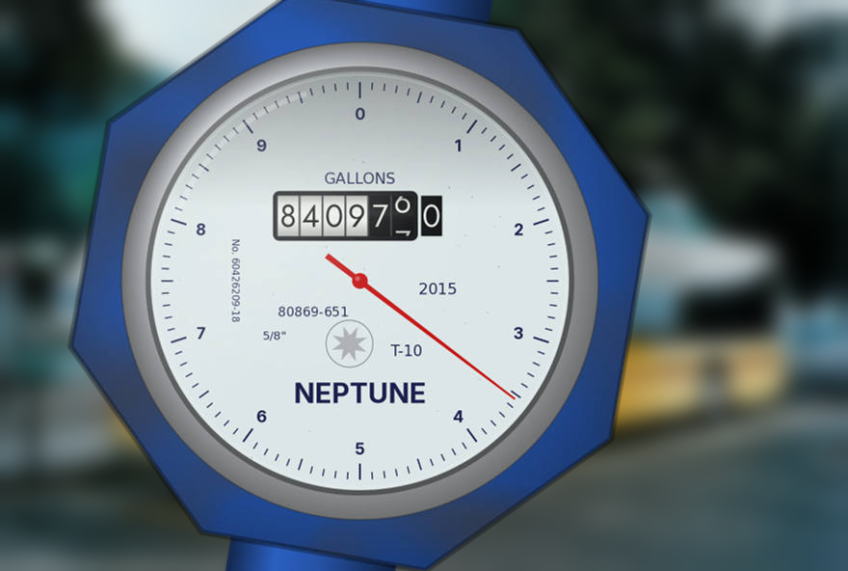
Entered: 8409763.5 gal
